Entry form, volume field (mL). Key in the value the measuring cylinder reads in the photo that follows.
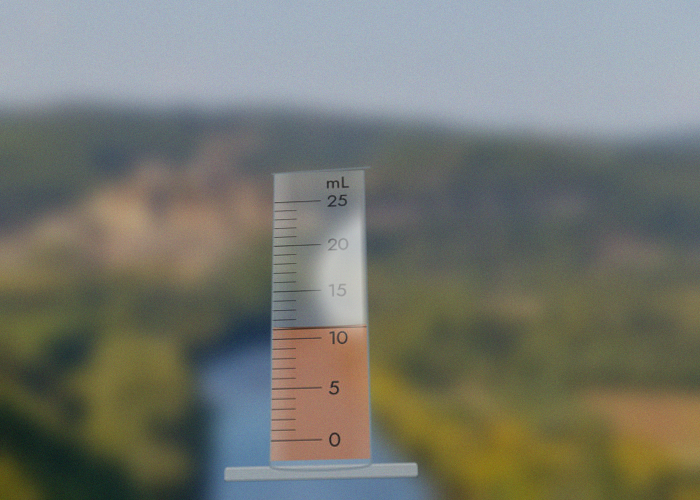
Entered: 11 mL
